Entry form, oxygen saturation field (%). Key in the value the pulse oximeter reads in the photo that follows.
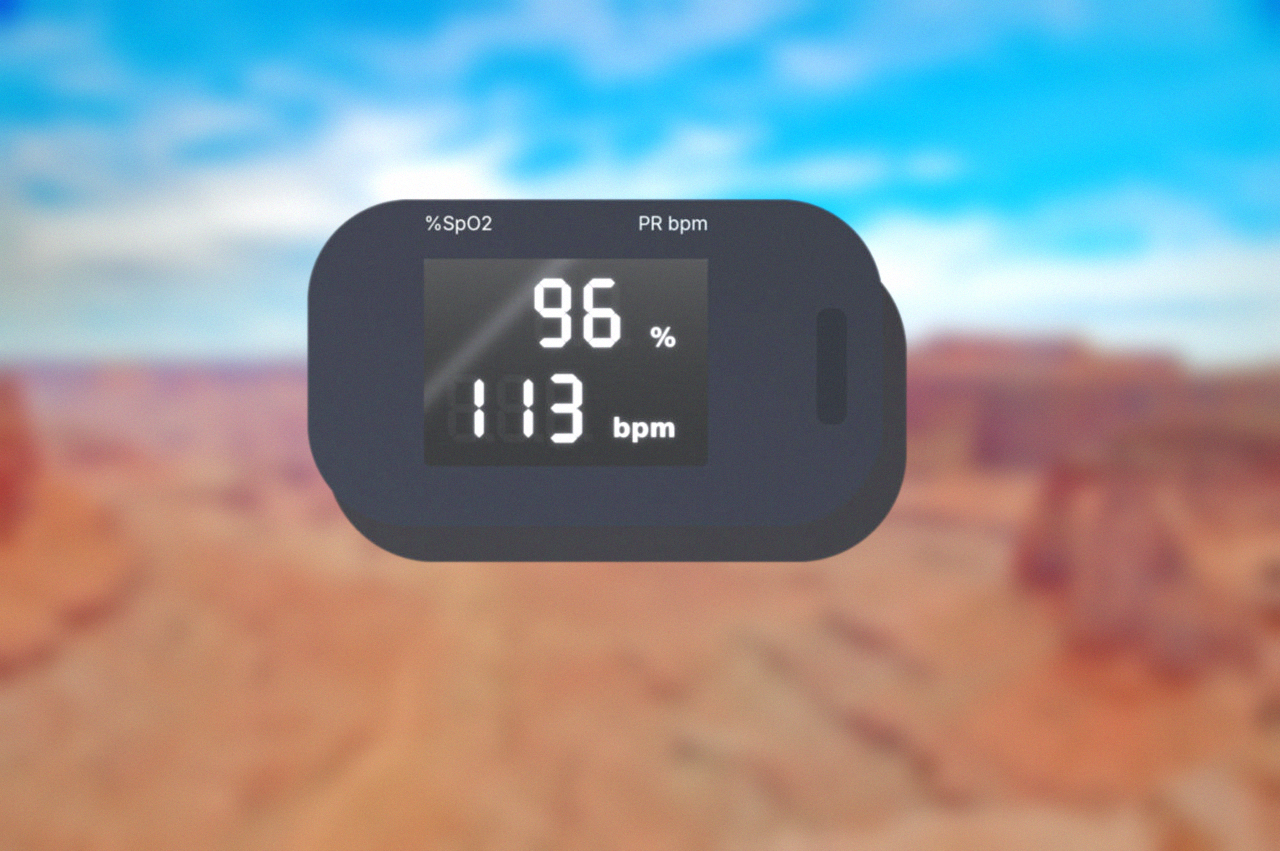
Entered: 96 %
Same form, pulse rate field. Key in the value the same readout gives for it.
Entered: 113 bpm
